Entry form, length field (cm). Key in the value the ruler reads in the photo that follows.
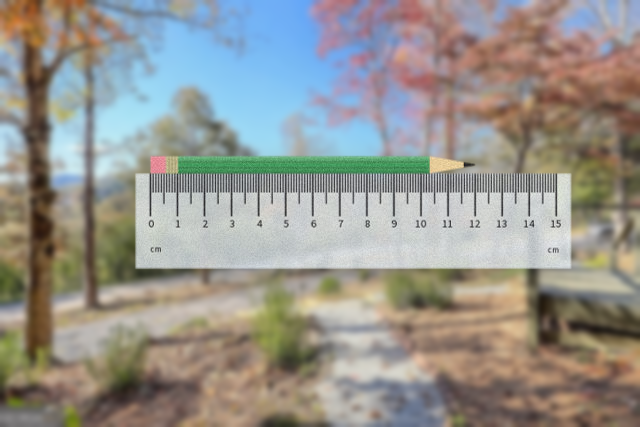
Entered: 12 cm
